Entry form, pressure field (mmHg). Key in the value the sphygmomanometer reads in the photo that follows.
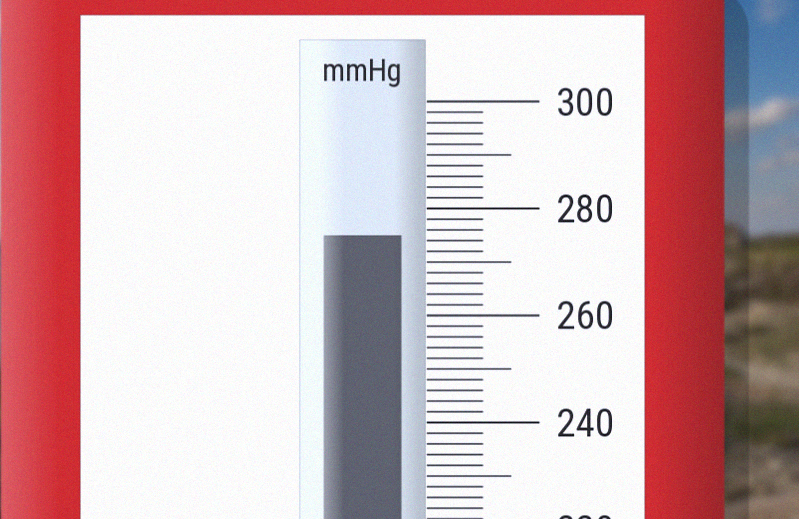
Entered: 275 mmHg
